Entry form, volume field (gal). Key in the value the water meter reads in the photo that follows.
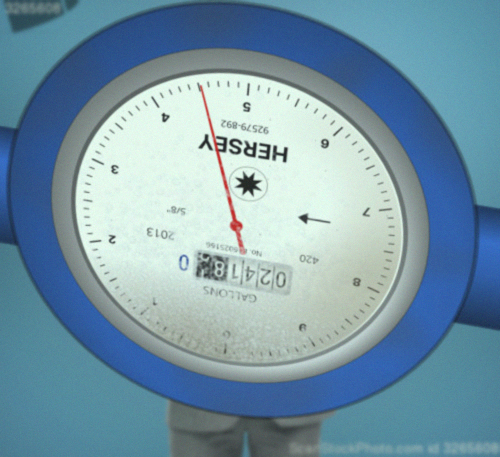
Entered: 241814.5 gal
